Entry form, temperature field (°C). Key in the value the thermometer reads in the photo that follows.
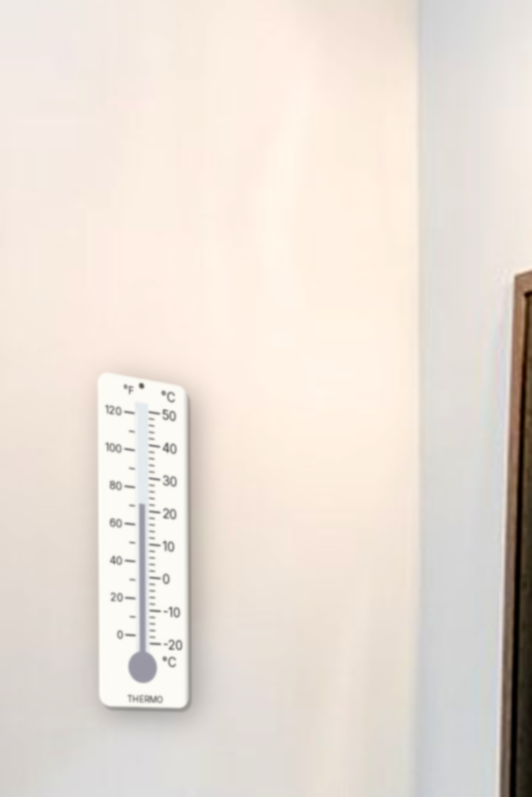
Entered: 22 °C
